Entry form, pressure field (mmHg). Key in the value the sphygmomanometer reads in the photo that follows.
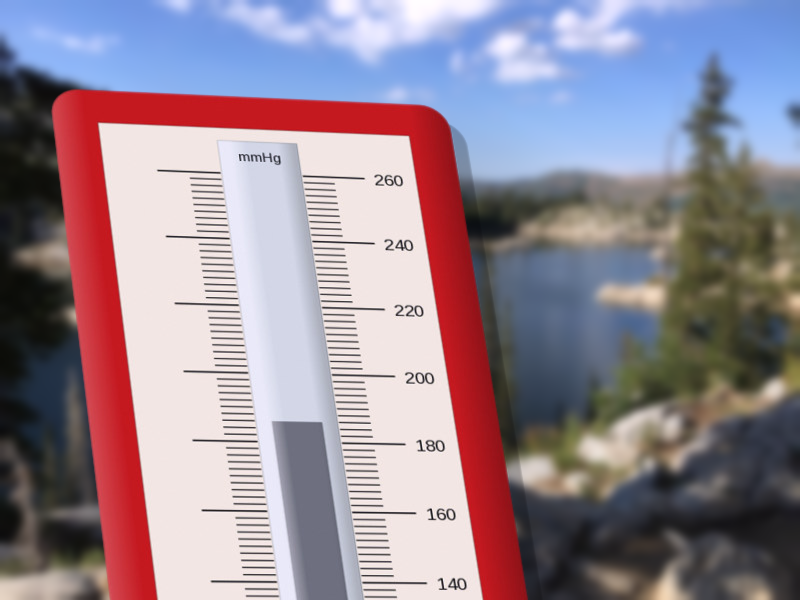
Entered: 186 mmHg
